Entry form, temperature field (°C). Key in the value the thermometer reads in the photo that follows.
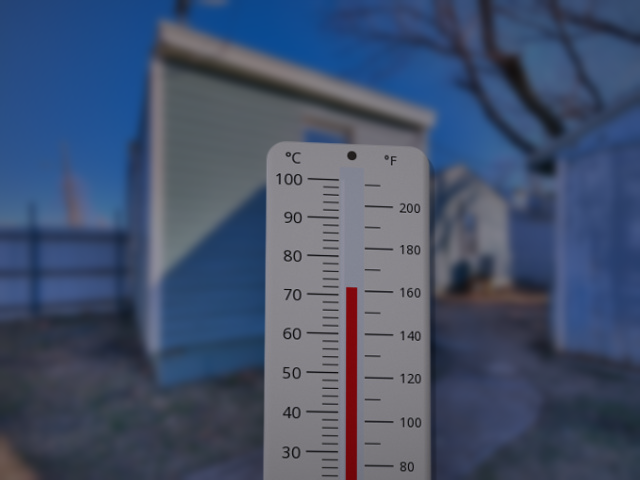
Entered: 72 °C
